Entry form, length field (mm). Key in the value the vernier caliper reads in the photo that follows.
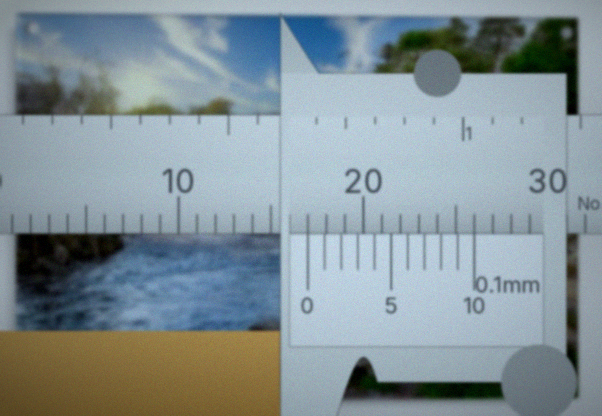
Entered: 17.0 mm
